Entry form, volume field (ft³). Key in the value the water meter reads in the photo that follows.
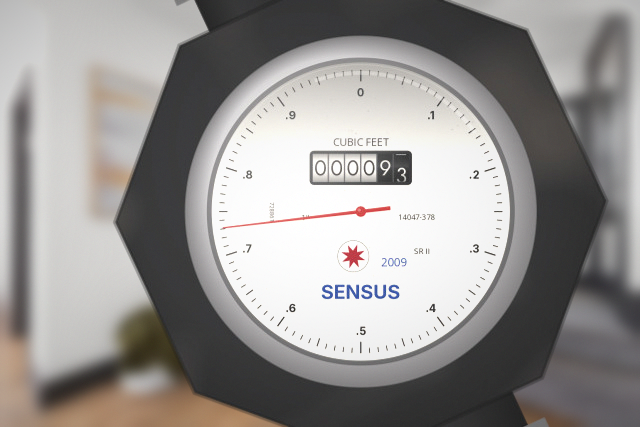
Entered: 92.73 ft³
